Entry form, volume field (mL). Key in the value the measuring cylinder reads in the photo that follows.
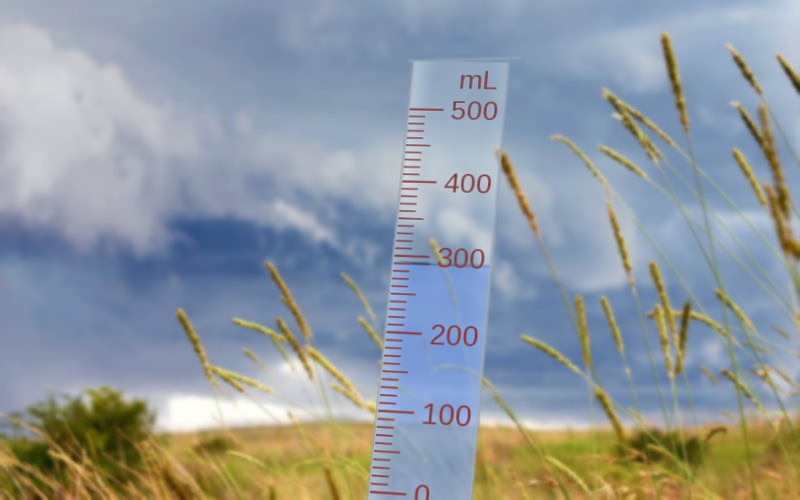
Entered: 290 mL
